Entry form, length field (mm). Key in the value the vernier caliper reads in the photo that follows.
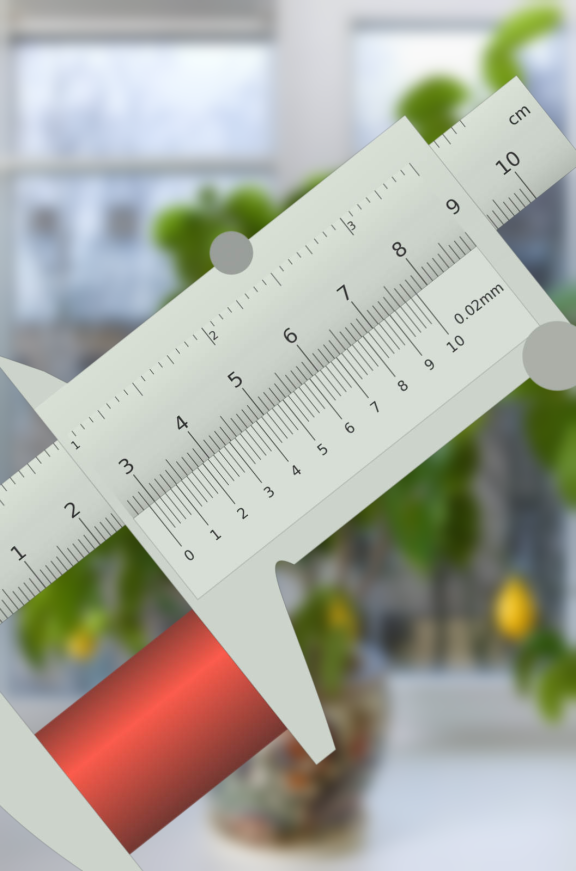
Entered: 29.0 mm
